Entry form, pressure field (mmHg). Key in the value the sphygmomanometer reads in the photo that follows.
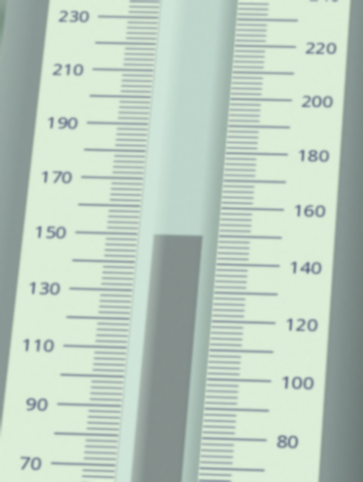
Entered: 150 mmHg
